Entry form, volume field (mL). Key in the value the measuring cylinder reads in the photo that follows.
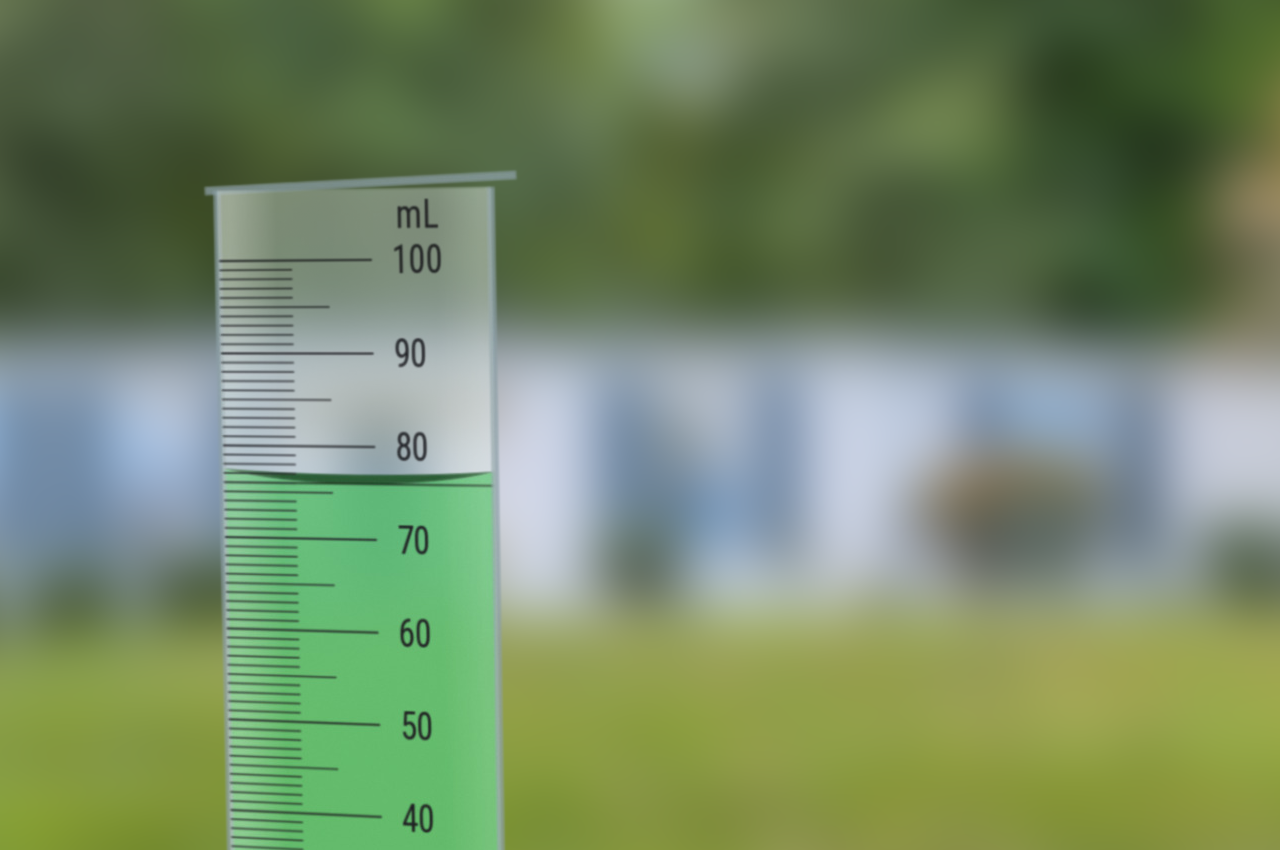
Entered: 76 mL
